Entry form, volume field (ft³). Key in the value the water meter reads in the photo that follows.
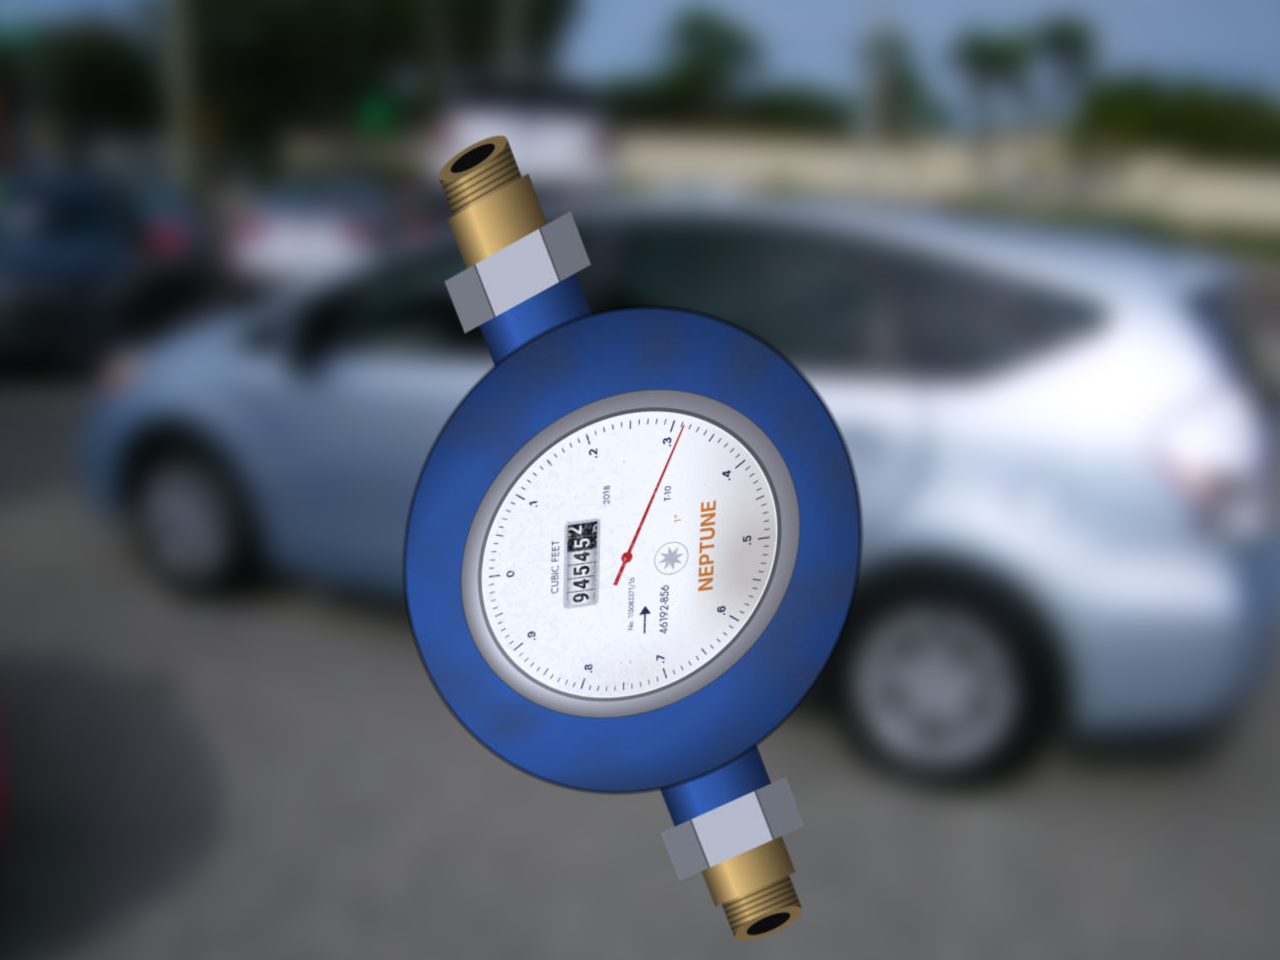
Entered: 945452.31 ft³
